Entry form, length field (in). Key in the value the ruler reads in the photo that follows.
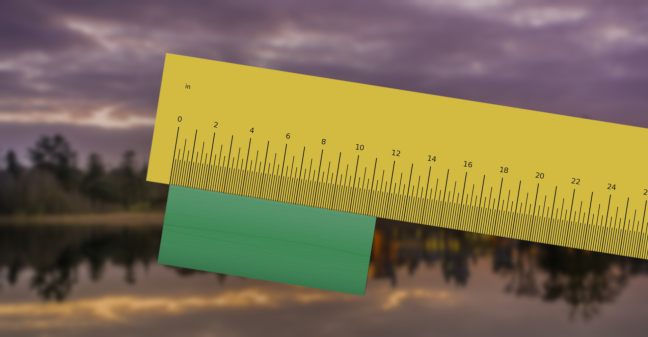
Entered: 11.5 in
